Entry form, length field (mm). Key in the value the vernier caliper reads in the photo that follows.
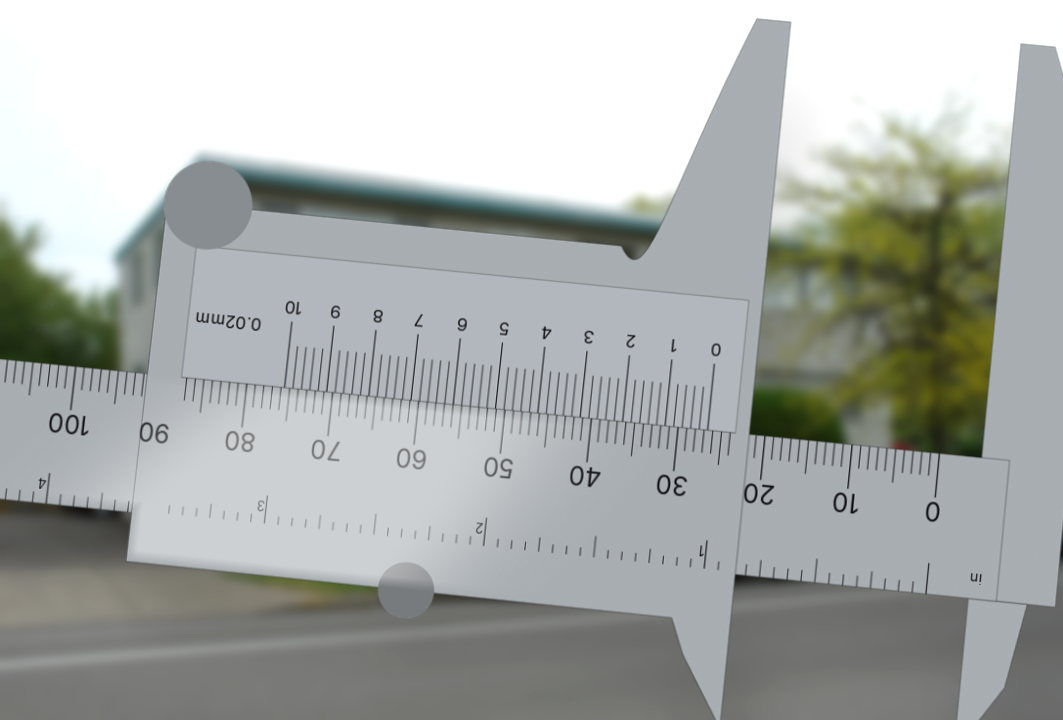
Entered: 26.6 mm
